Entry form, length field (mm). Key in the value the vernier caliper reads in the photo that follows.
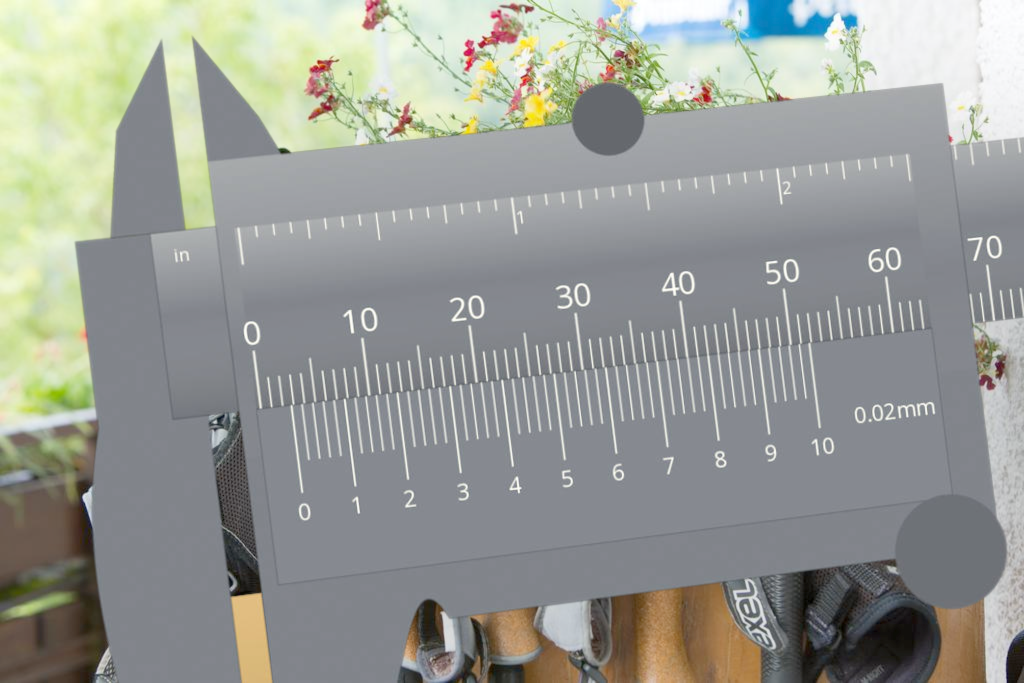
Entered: 2.8 mm
